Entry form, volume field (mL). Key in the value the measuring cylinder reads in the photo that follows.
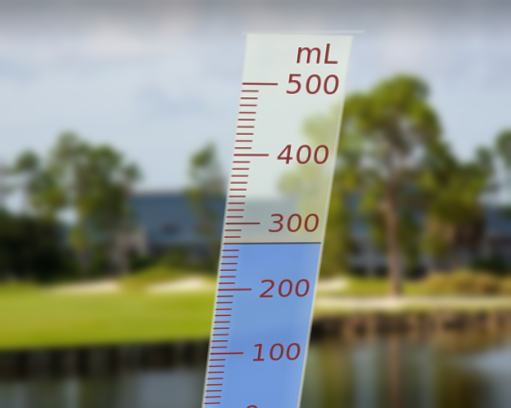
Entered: 270 mL
